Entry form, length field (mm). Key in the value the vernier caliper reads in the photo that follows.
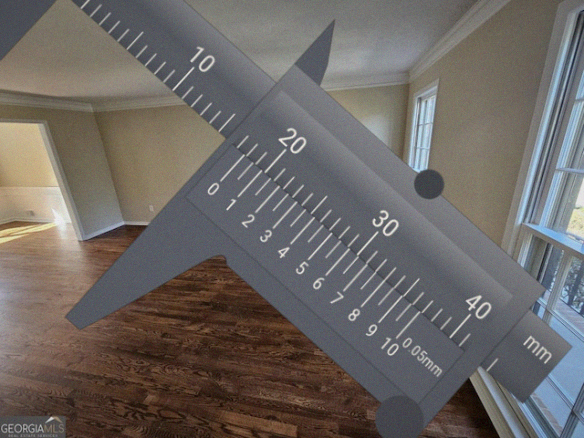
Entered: 17.8 mm
